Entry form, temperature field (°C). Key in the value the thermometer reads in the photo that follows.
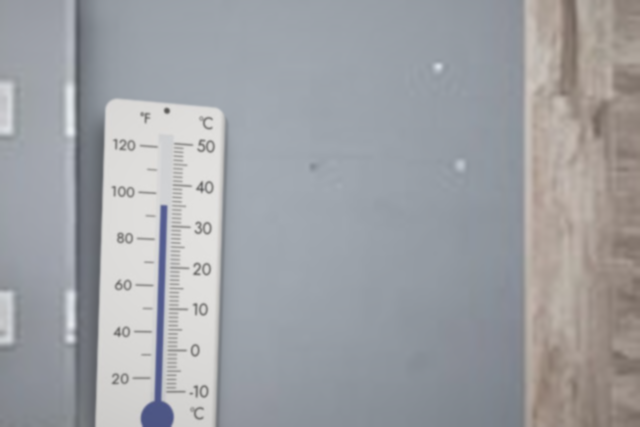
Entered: 35 °C
